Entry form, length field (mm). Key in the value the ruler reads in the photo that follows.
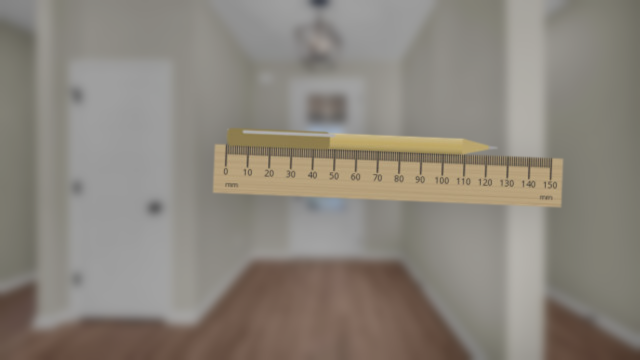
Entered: 125 mm
